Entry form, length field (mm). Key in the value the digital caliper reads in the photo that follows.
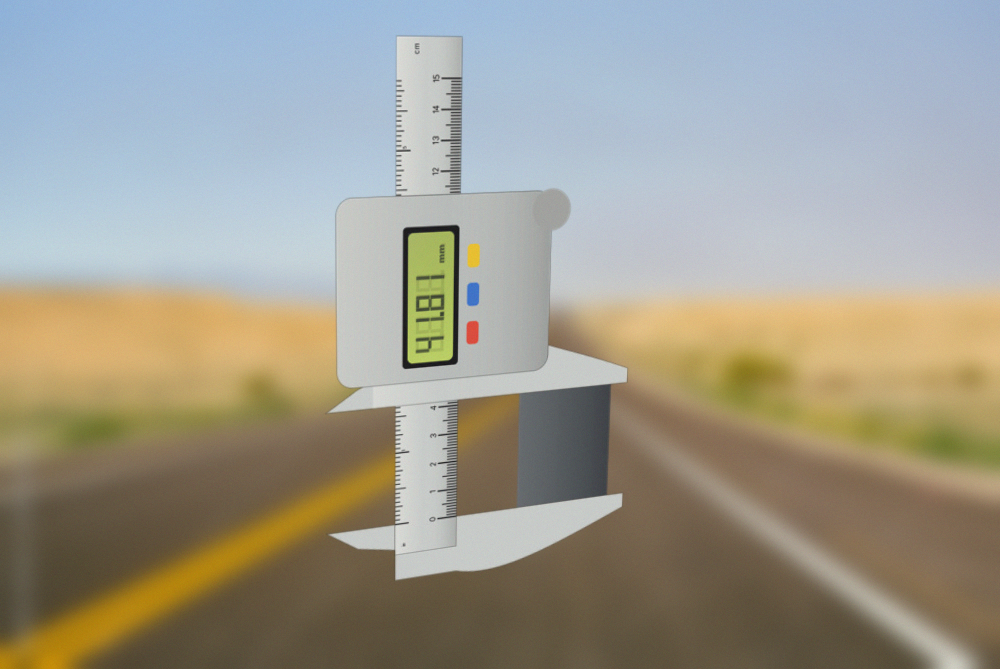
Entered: 41.81 mm
